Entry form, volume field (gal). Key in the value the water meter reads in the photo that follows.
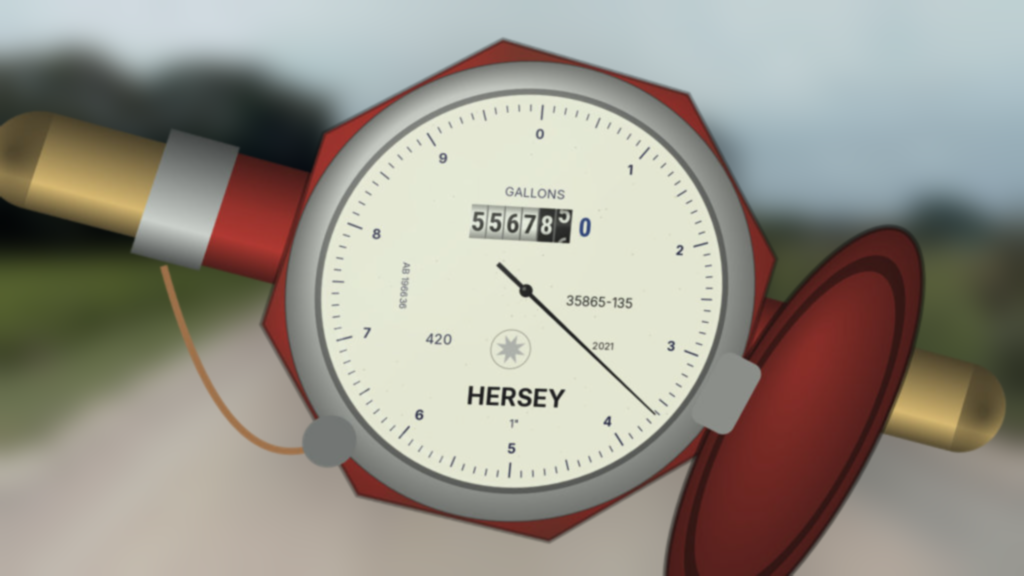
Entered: 5567853.6 gal
